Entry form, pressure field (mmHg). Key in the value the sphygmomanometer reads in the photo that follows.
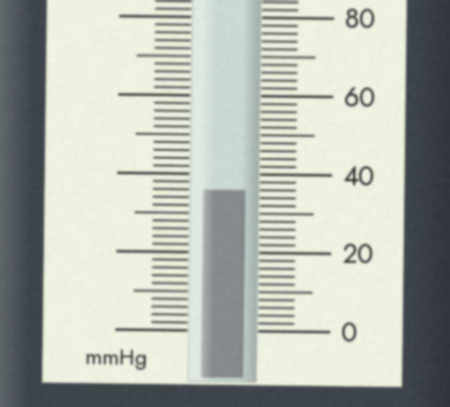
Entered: 36 mmHg
